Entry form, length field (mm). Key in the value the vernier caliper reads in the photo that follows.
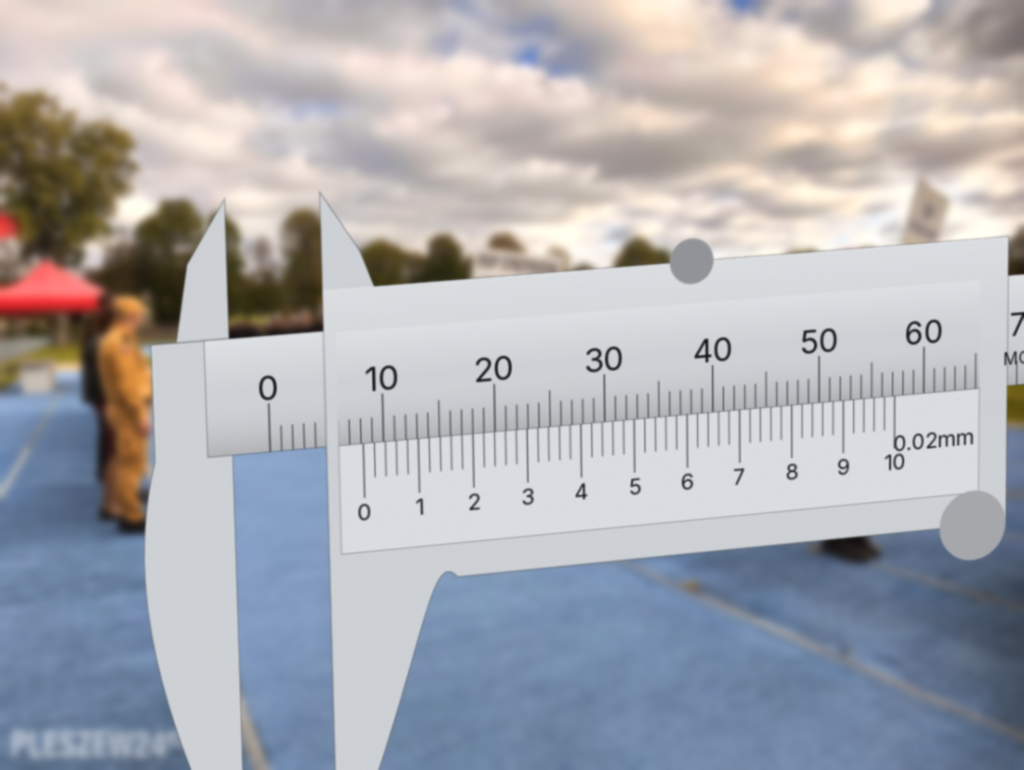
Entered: 8.2 mm
